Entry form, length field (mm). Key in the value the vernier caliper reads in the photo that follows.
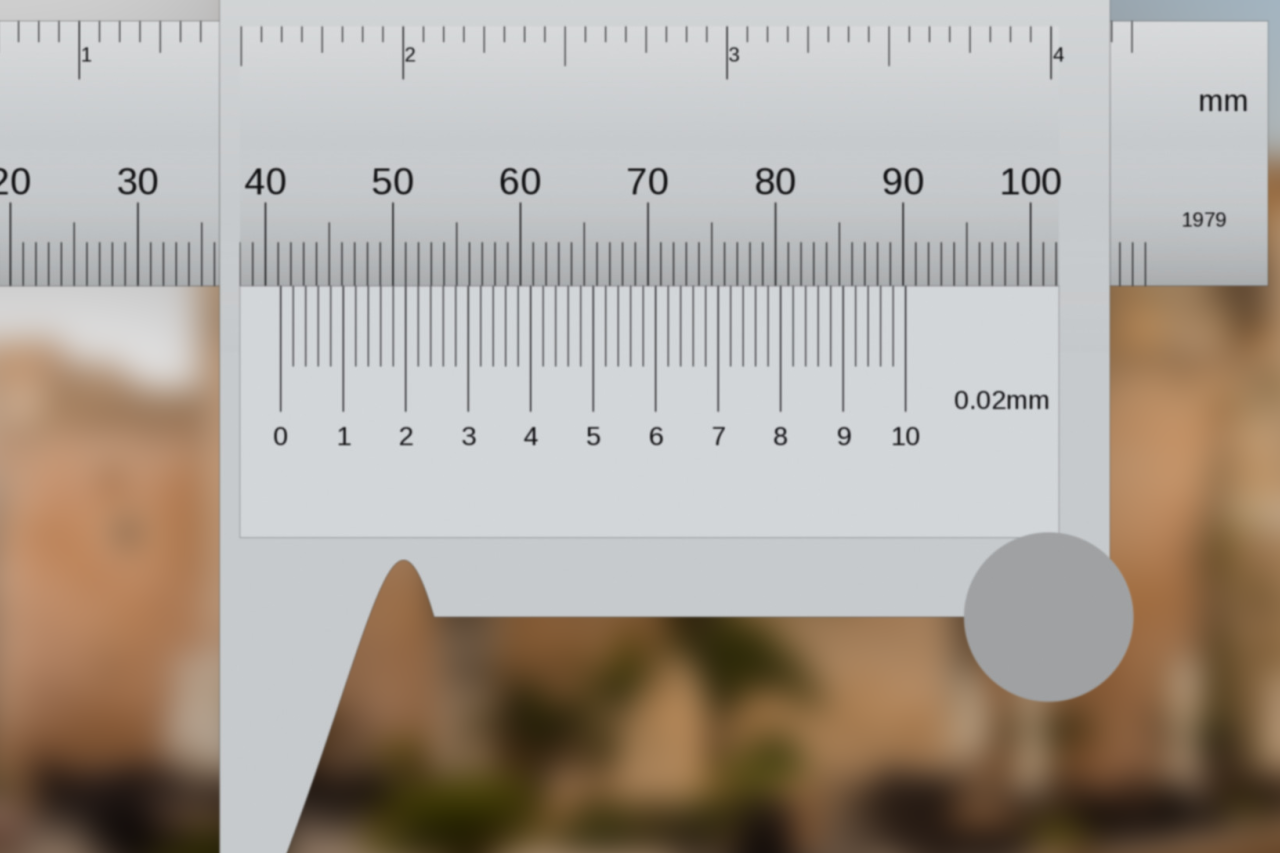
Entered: 41.2 mm
